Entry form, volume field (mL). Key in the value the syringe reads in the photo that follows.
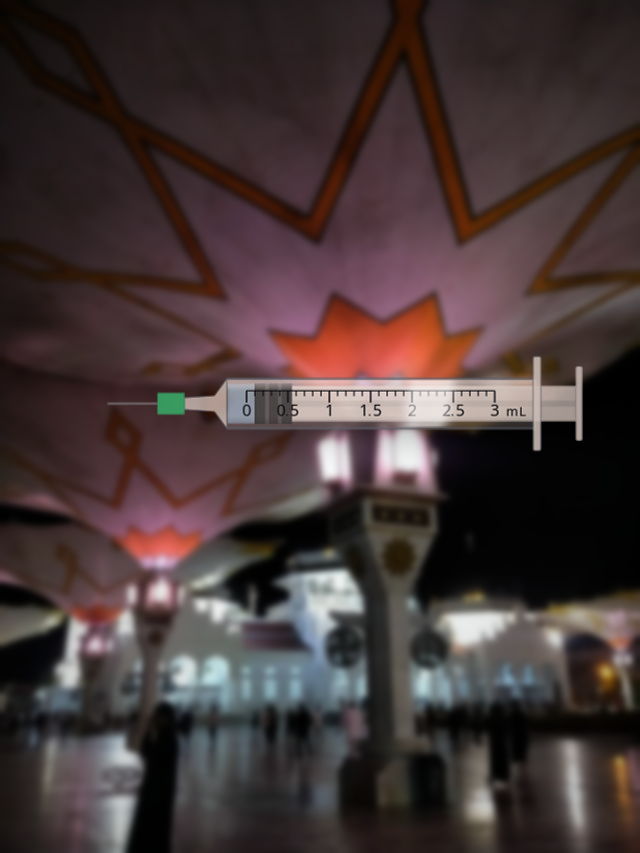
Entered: 0.1 mL
